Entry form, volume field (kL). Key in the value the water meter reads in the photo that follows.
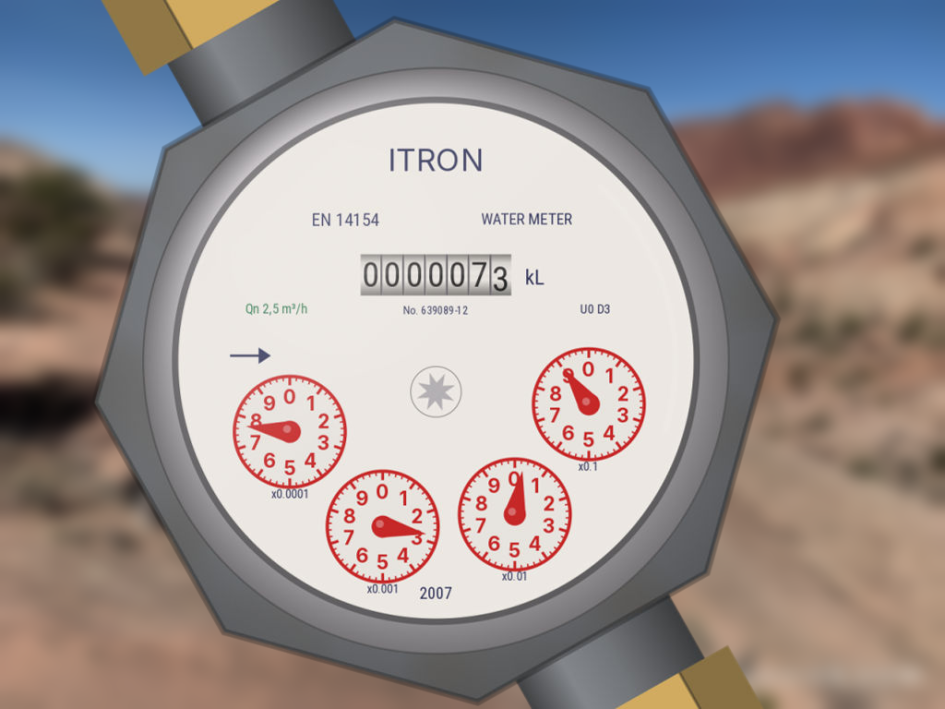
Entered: 72.9027 kL
